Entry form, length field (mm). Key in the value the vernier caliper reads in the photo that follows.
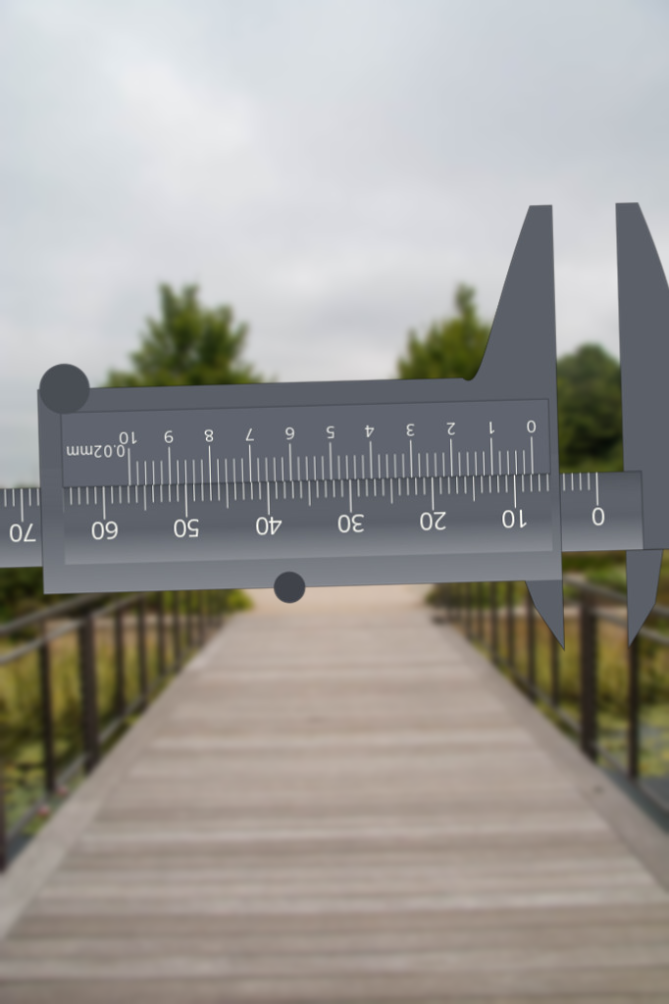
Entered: 7.8 mm
